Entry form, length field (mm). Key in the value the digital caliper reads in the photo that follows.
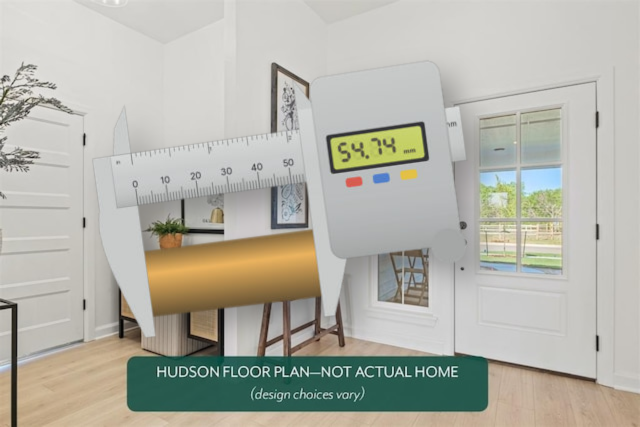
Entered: 54.74 mm
